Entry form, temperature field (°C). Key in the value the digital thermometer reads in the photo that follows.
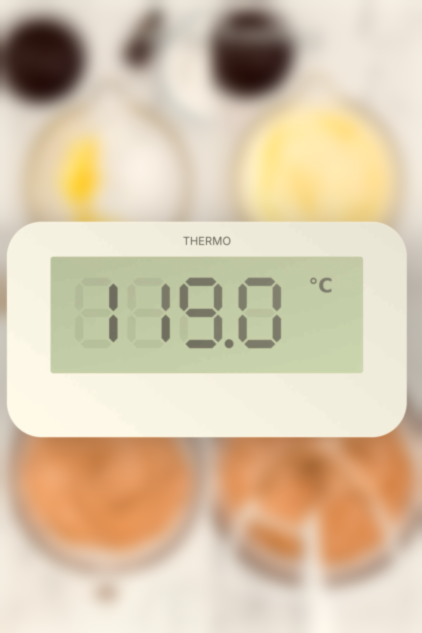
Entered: 119.0 °C
